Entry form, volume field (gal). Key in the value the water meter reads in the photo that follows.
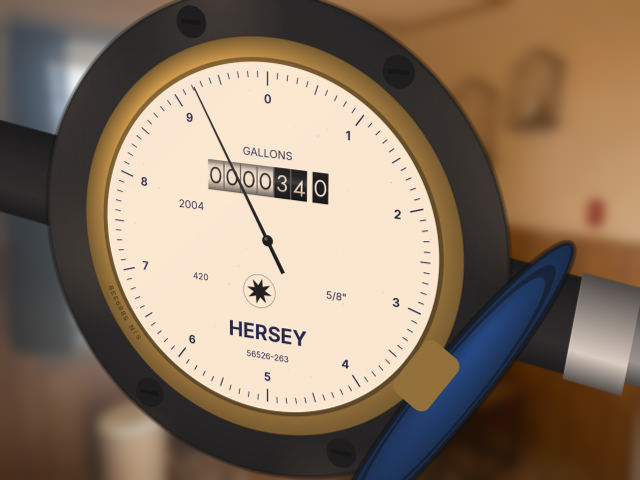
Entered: 339.2 gal
